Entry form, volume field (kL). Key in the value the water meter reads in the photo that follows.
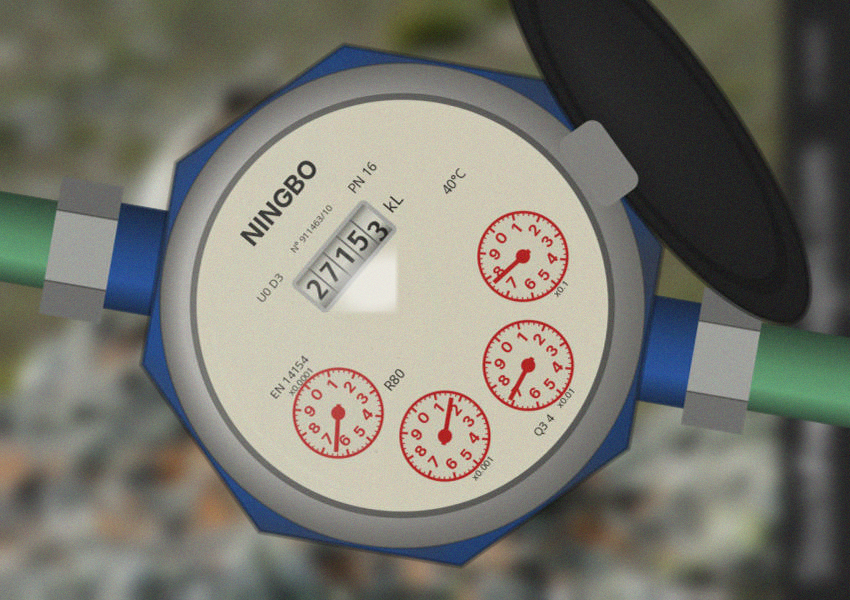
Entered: 27152.7716 kL
